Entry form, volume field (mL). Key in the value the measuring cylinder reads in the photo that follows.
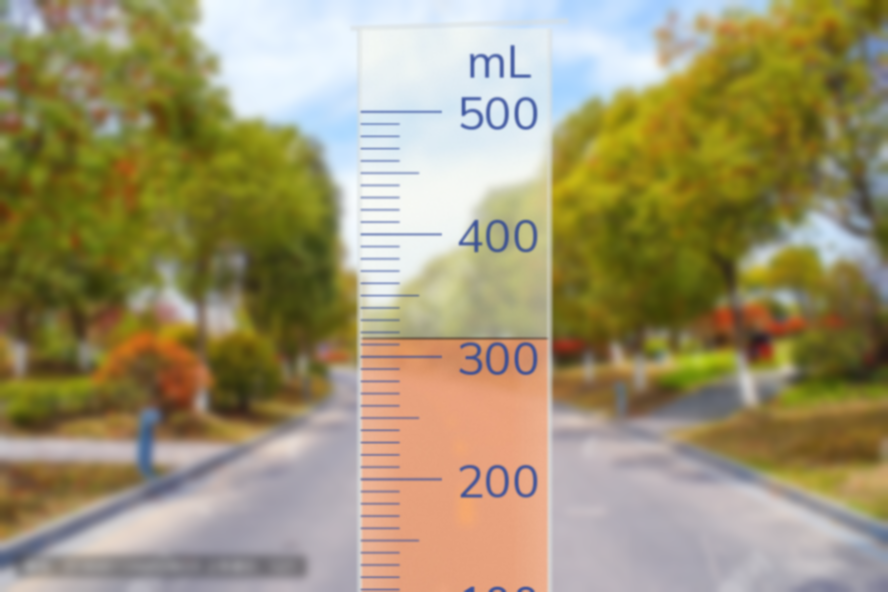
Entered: 315 mL
